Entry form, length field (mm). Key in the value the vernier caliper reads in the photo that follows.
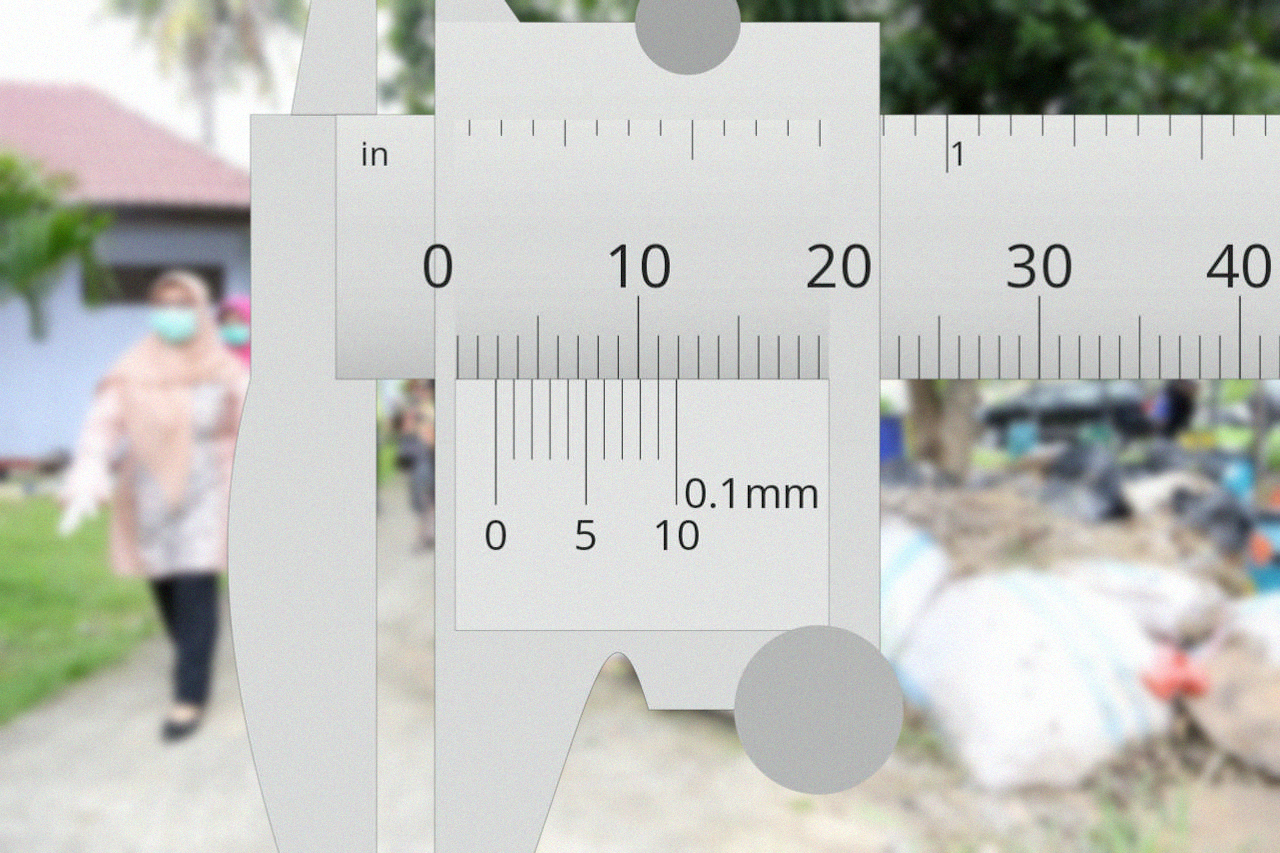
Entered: 2.9 mm
